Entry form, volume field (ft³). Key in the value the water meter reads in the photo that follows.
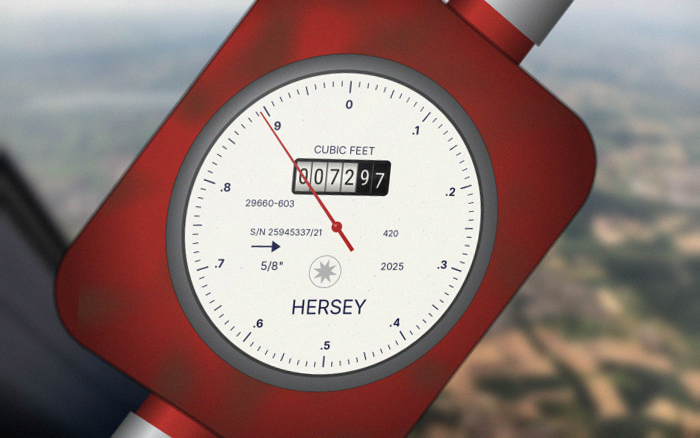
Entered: 7296.89 ft³
